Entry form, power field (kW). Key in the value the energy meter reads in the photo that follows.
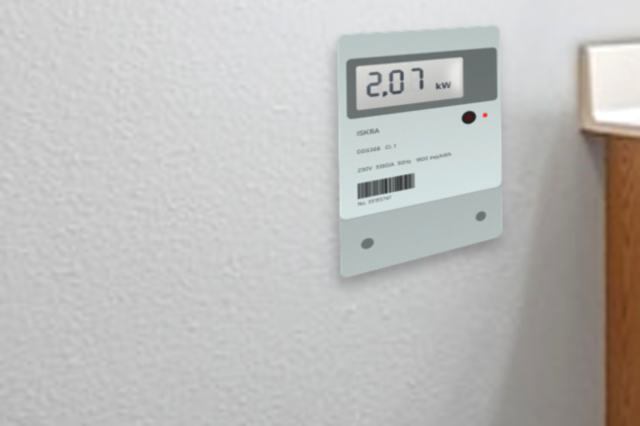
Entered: 2.07 kW
